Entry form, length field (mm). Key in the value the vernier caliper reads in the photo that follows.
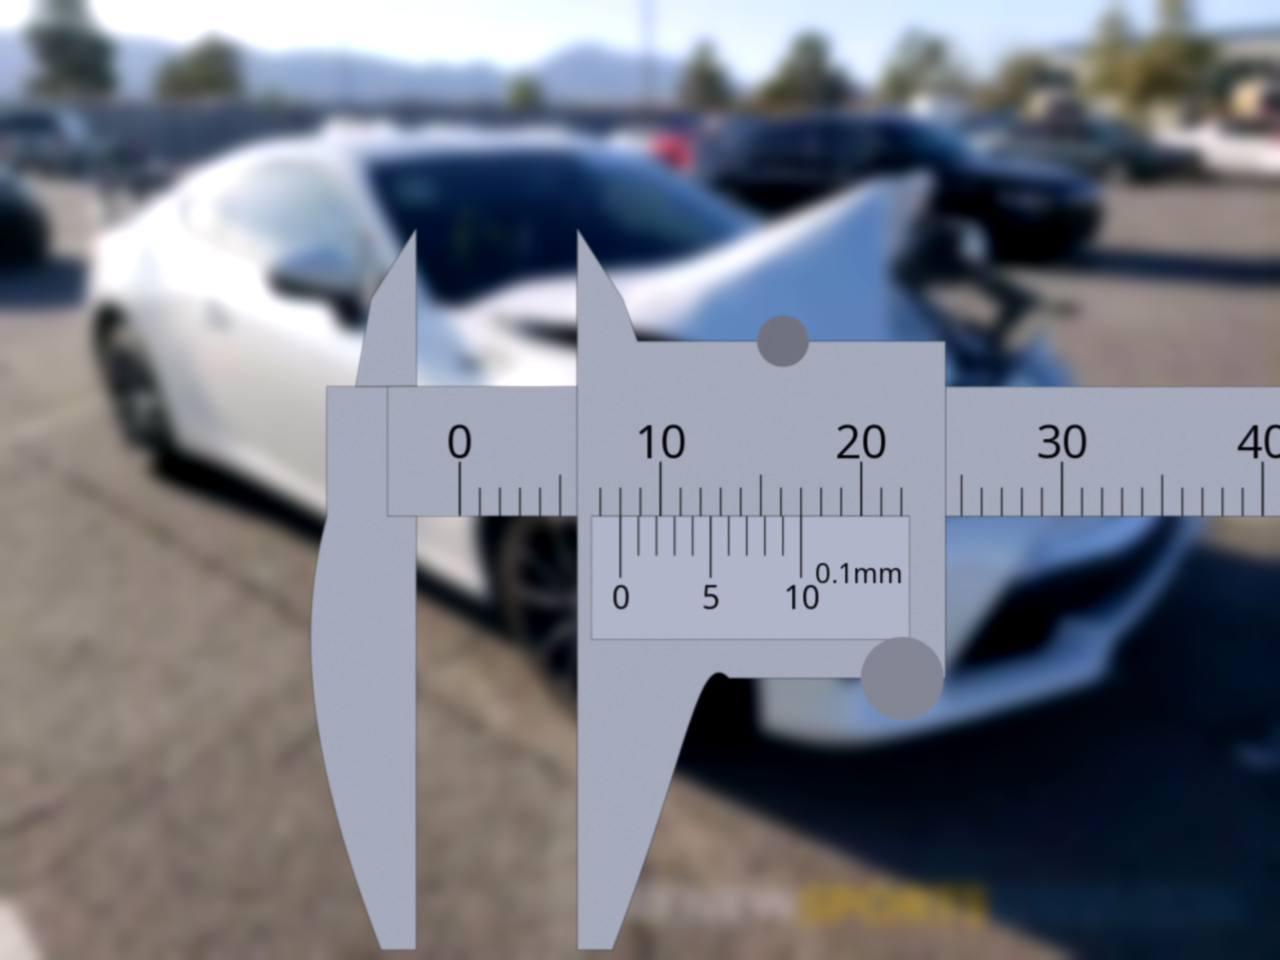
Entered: 8.0 mm
